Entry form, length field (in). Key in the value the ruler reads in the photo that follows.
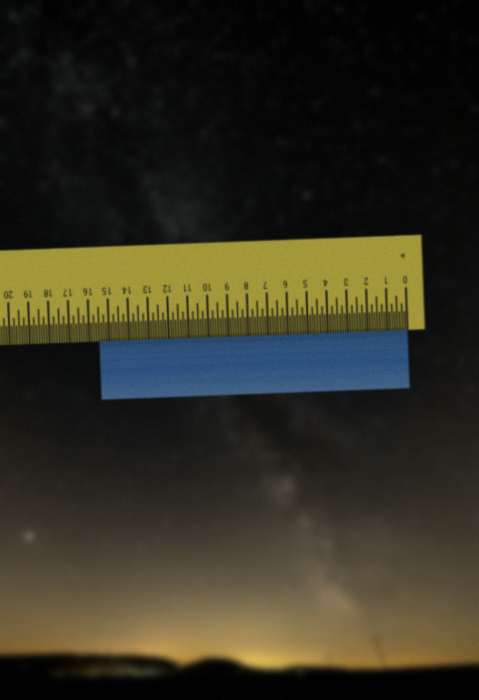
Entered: 15.5 in
